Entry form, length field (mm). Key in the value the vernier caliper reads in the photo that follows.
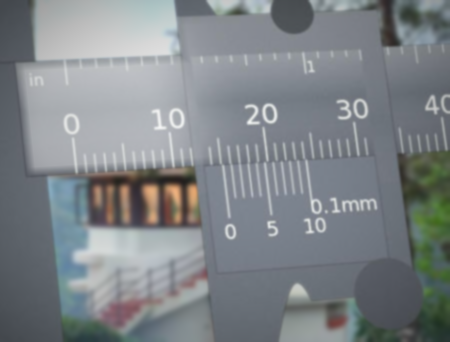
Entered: 15.2 mm
